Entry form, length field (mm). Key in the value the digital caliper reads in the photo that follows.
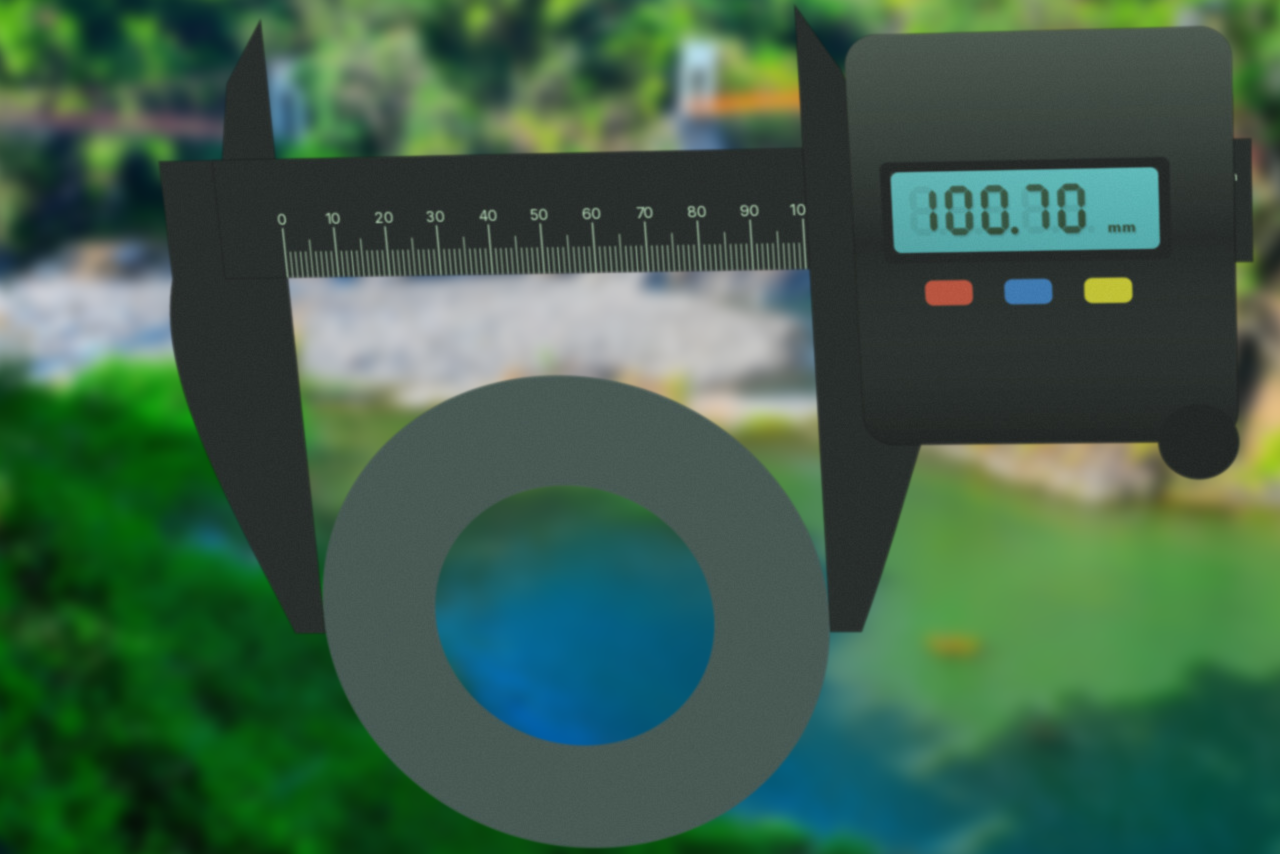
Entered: 100.70 mm
